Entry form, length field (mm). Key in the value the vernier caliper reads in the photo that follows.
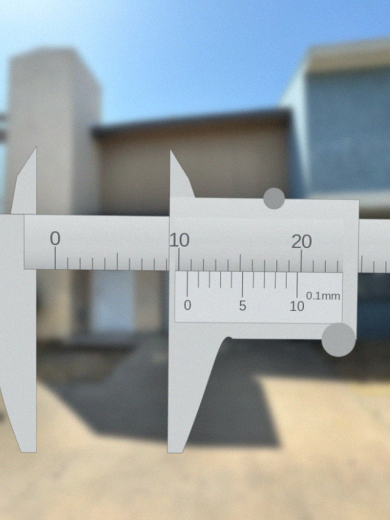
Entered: 10.7 mm
